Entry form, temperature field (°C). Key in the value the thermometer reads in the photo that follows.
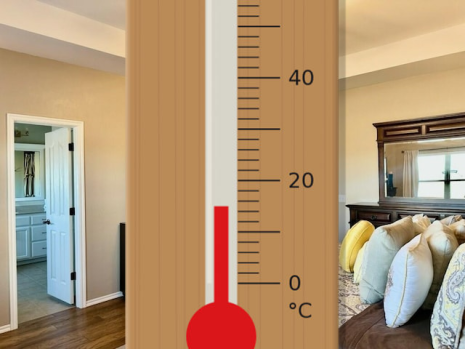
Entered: 15 °C
